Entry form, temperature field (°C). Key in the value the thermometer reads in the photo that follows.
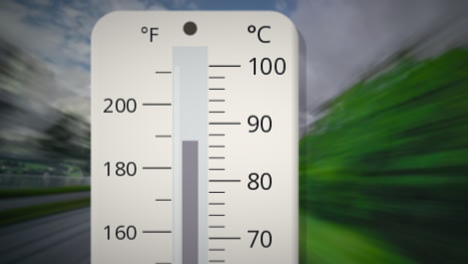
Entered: 87 °C
